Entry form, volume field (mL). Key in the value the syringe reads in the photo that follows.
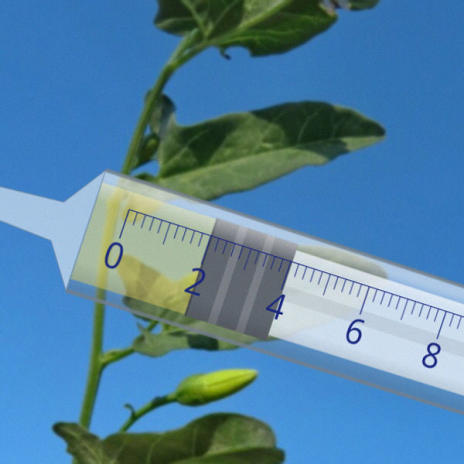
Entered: 2 mL
